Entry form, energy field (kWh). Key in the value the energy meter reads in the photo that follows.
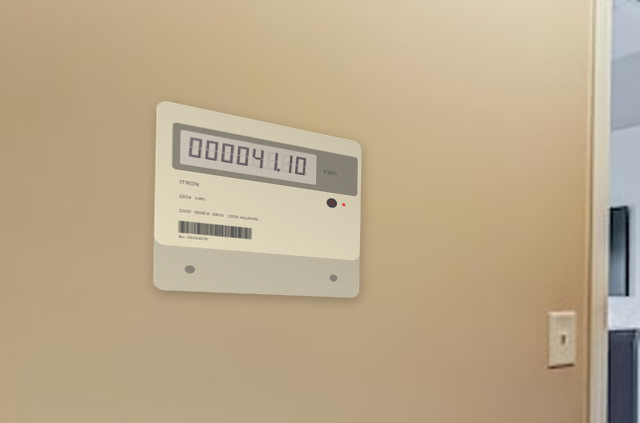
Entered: 41.10 kWh
